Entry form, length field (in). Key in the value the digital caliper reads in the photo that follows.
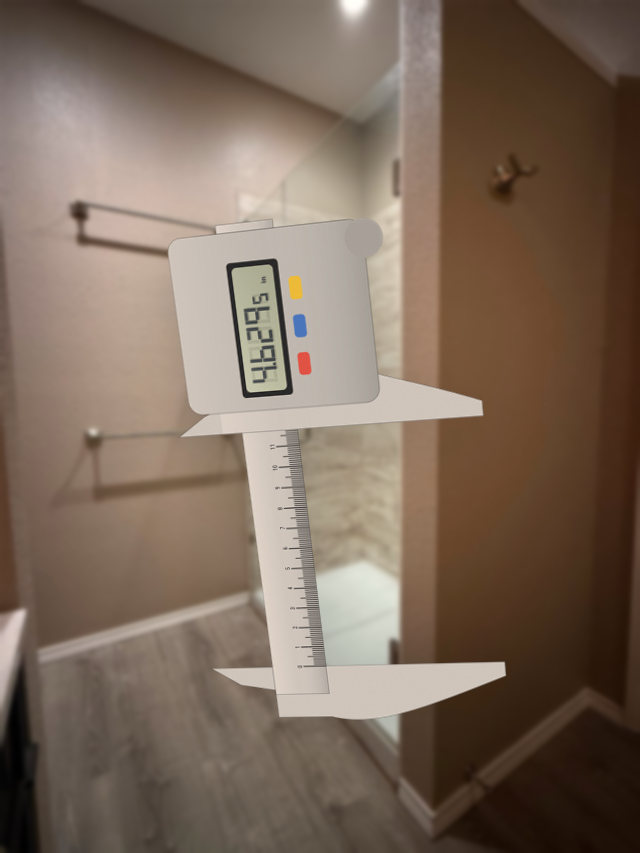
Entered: 4.6295 in
